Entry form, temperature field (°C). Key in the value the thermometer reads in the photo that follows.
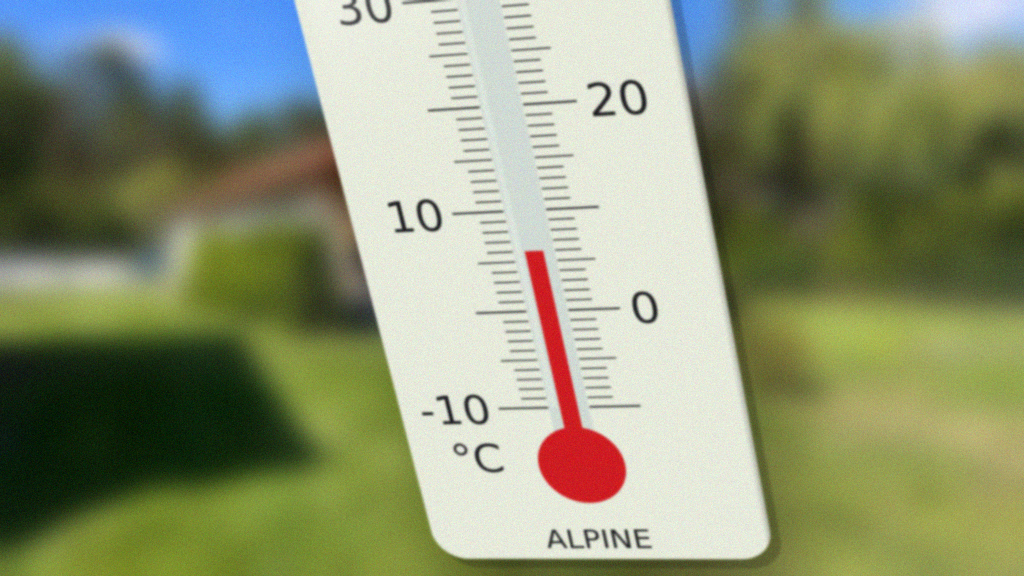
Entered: 6 °C
